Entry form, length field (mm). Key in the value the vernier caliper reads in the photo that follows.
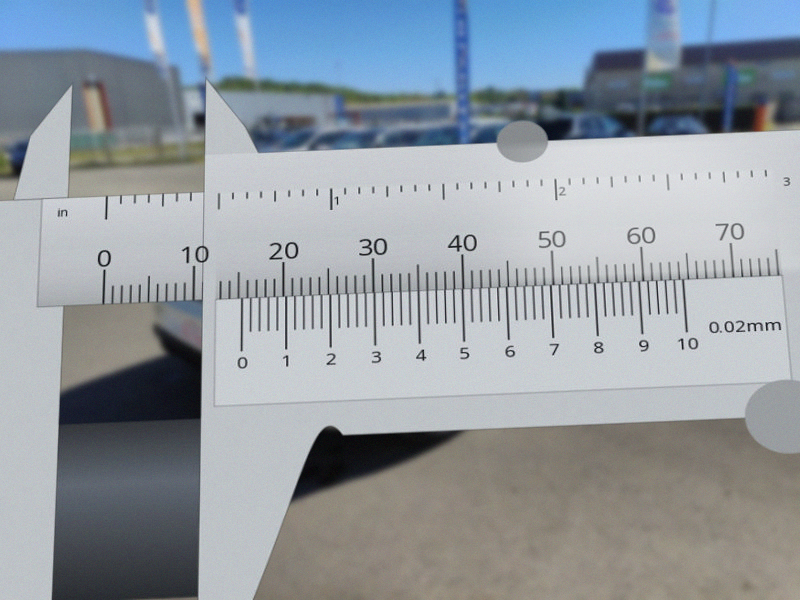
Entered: 15.4 mm
